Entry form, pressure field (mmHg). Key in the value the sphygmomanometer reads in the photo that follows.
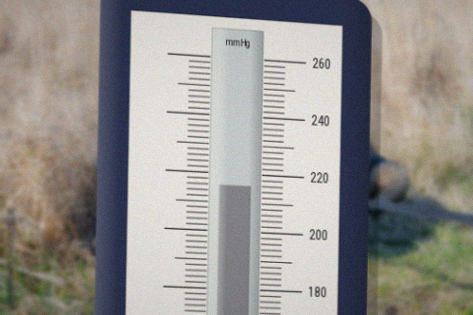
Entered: 216 mmHg
